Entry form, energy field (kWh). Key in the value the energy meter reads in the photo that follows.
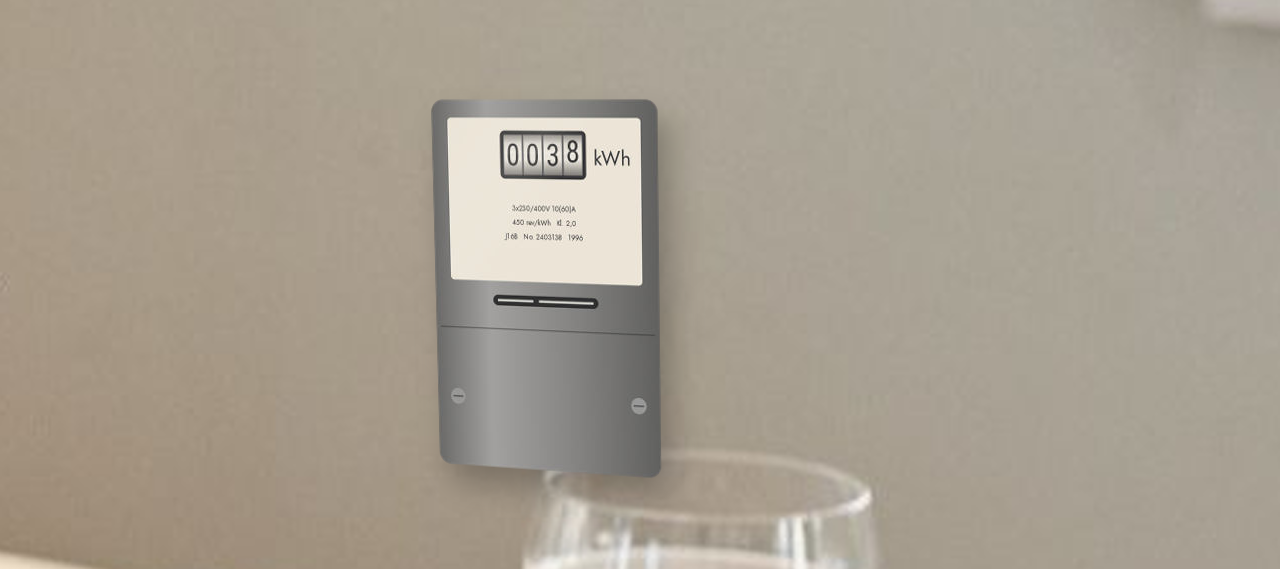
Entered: 38 kWh
